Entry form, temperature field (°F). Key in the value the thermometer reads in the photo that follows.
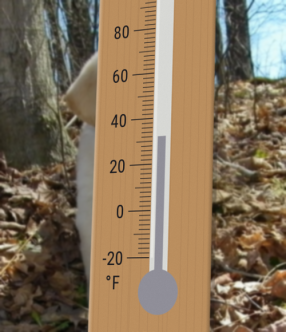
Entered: 32 °F
